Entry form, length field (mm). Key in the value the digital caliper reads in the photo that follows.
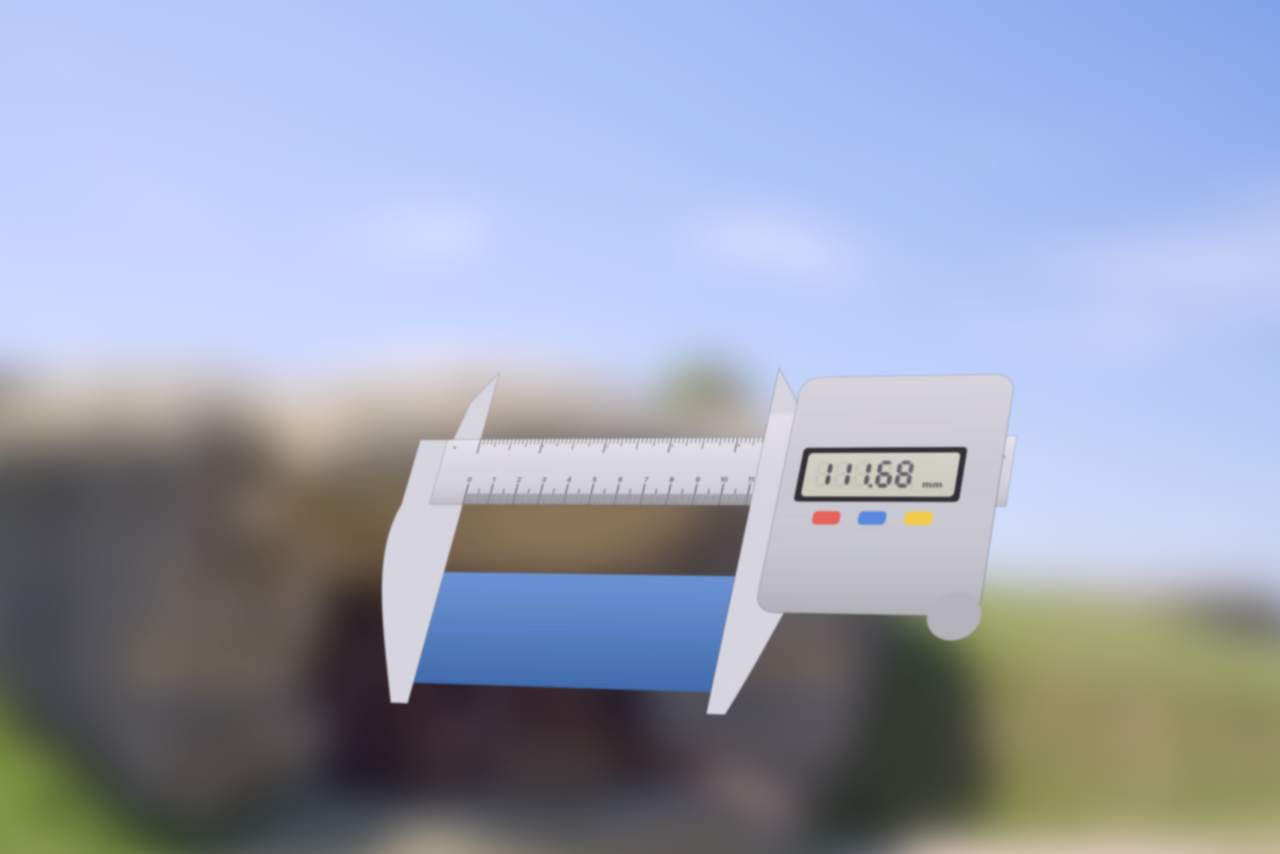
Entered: 111.68 mm
